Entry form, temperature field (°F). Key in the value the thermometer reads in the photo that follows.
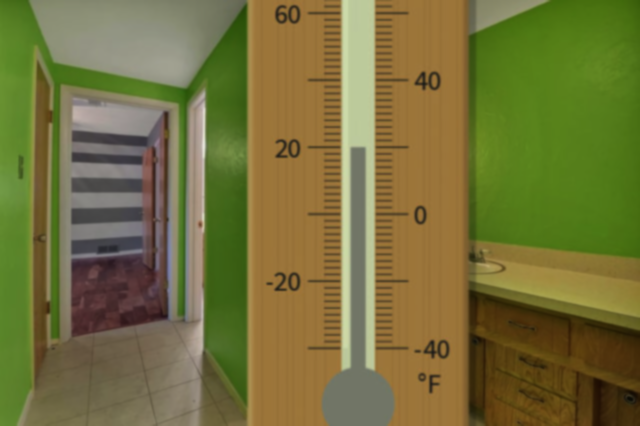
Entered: 20 °F
